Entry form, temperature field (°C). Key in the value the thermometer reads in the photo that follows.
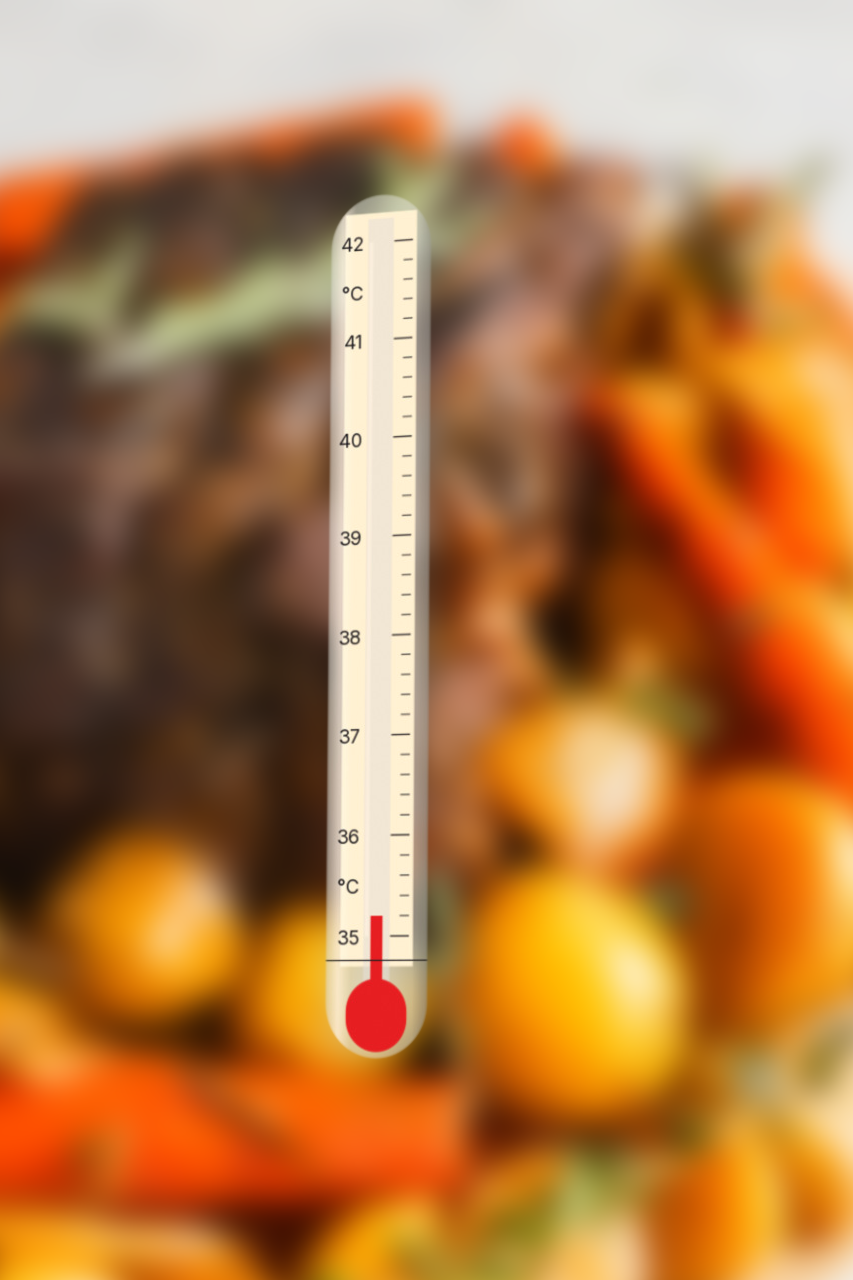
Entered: 35.2 °C
